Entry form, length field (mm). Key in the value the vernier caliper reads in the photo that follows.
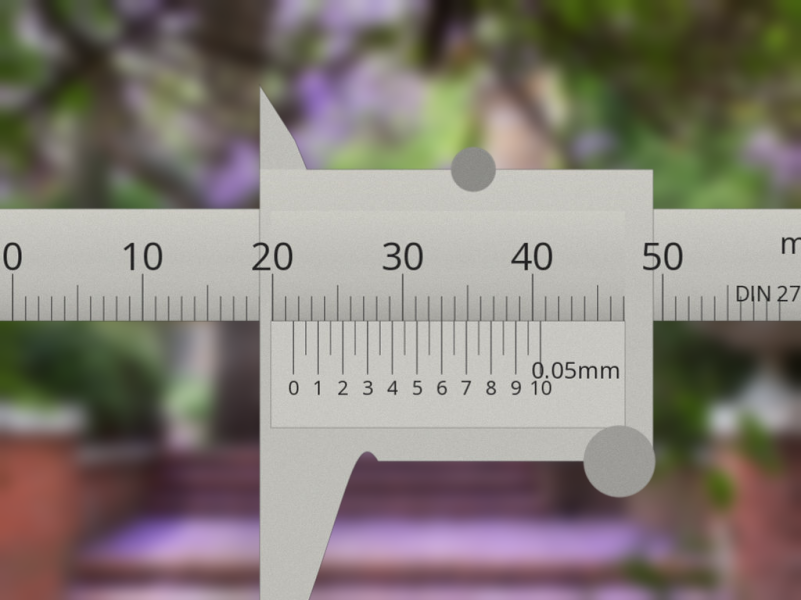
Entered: 21.6 mm
